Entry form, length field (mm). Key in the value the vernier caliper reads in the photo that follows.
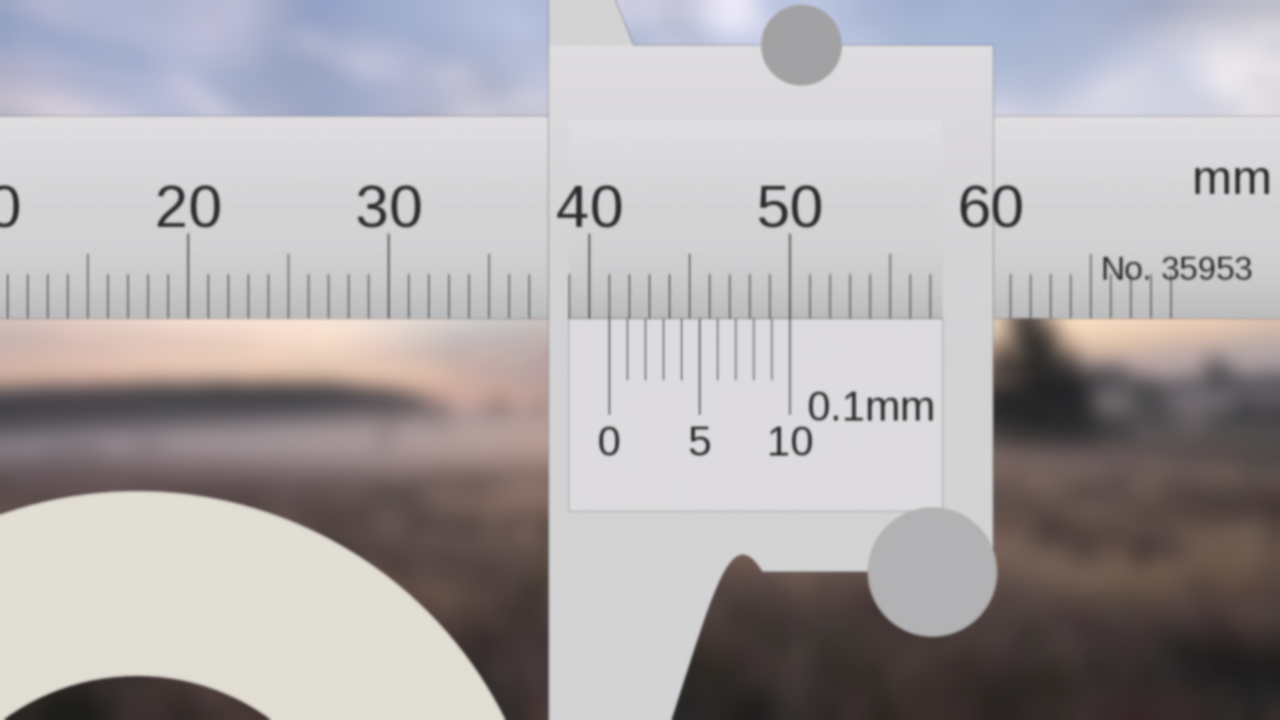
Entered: 41.0 mm
